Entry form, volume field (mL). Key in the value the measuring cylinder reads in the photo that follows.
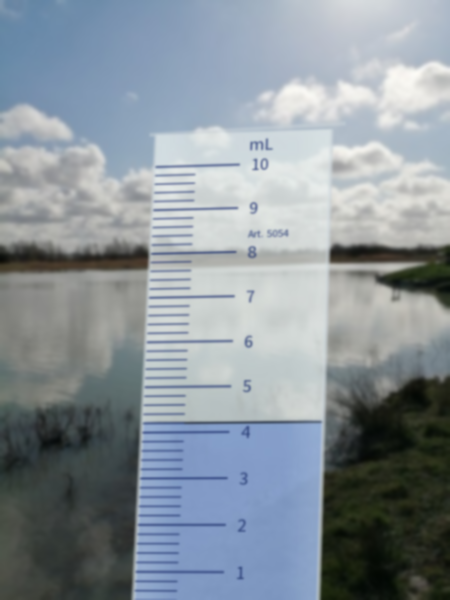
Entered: 4.2 mL
